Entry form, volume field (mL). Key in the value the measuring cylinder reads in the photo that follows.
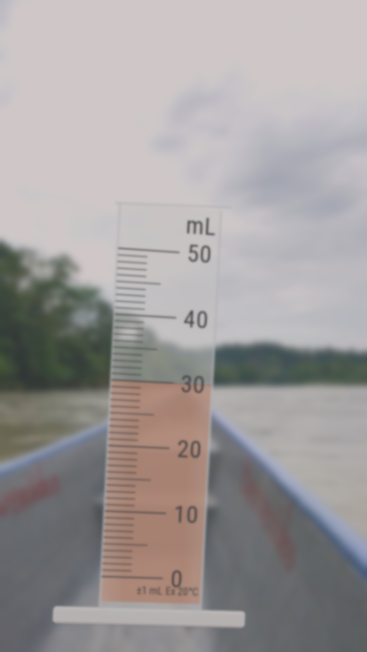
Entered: 30 mL
